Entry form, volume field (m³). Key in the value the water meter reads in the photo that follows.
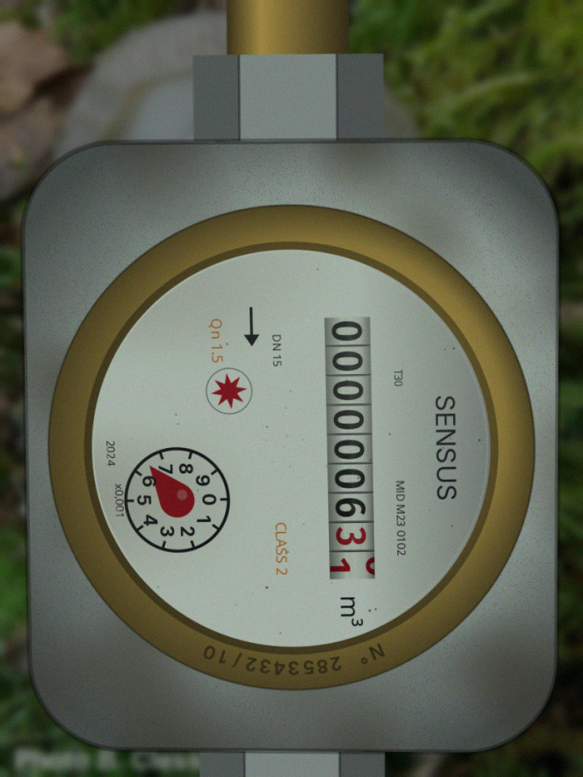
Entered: 6.306 m³
